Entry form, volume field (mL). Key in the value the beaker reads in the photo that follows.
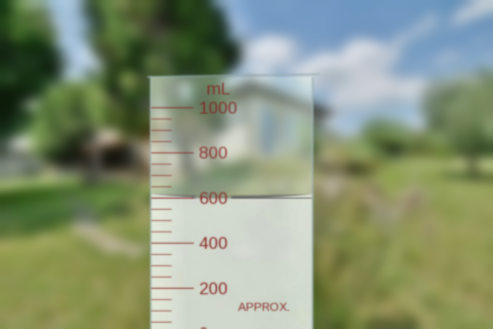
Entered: 600 mL
